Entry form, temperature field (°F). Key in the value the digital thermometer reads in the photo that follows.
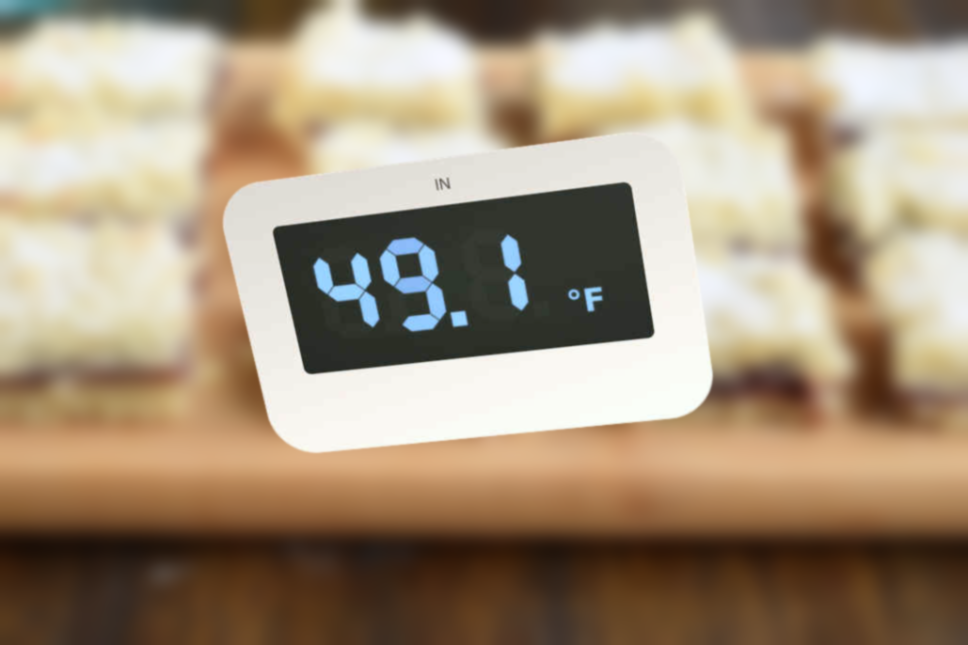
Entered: 49.1 °F
